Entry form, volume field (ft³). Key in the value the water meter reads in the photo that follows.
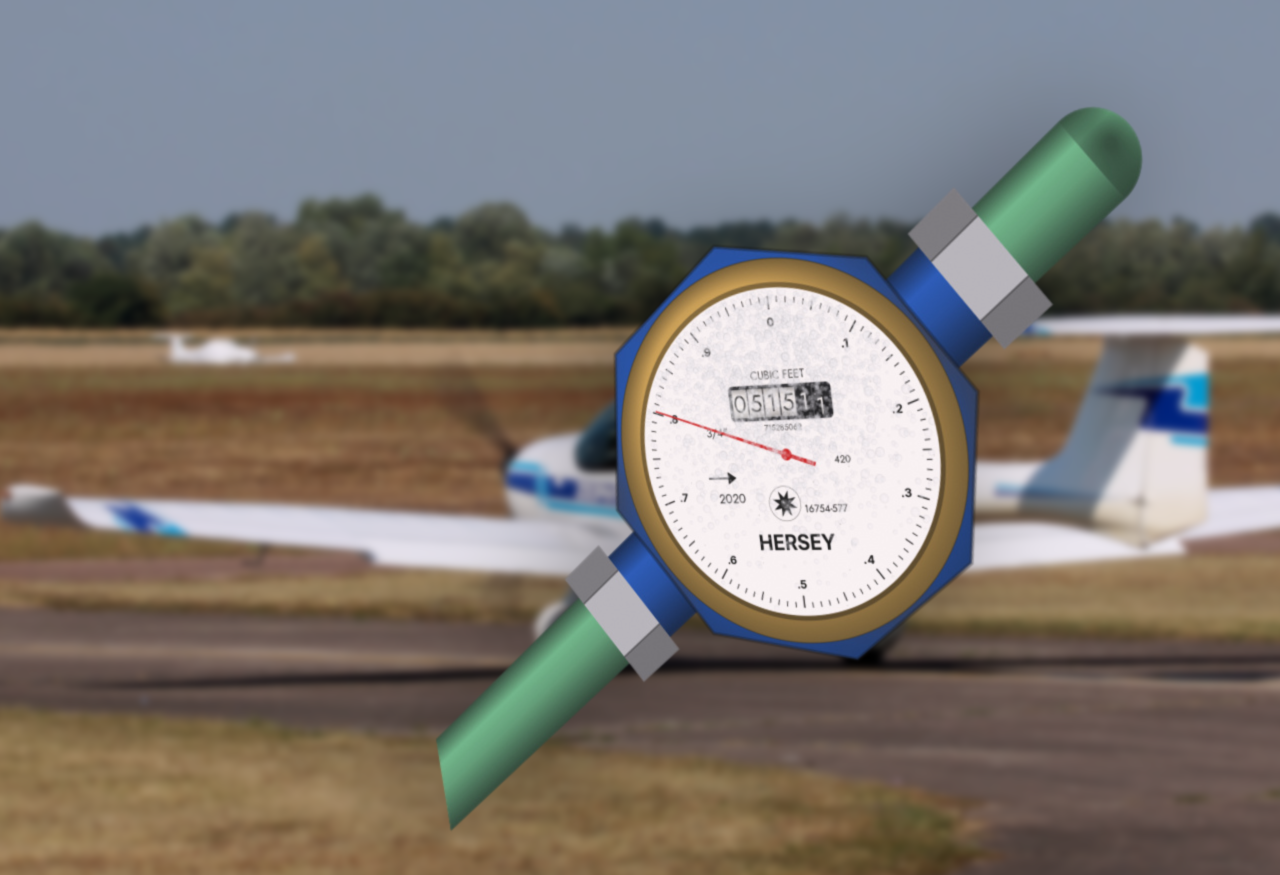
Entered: 51510.80 ft³
